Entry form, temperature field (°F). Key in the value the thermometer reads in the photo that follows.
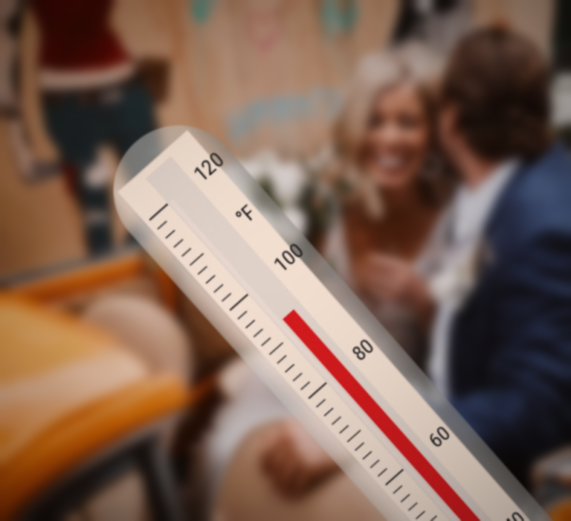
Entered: 93 °F
